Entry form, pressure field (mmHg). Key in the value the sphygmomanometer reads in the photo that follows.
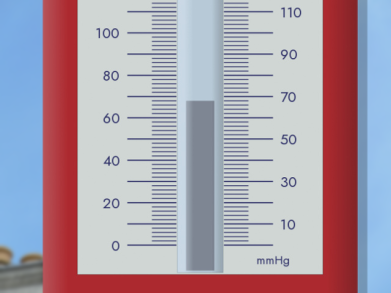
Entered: 68 mmHg
